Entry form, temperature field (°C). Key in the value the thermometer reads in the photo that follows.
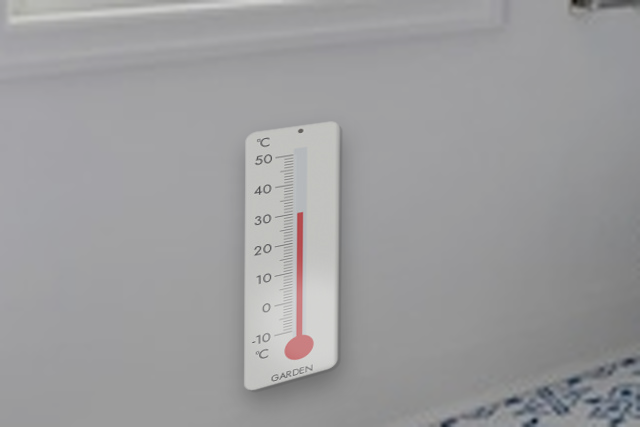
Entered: 30 °C
